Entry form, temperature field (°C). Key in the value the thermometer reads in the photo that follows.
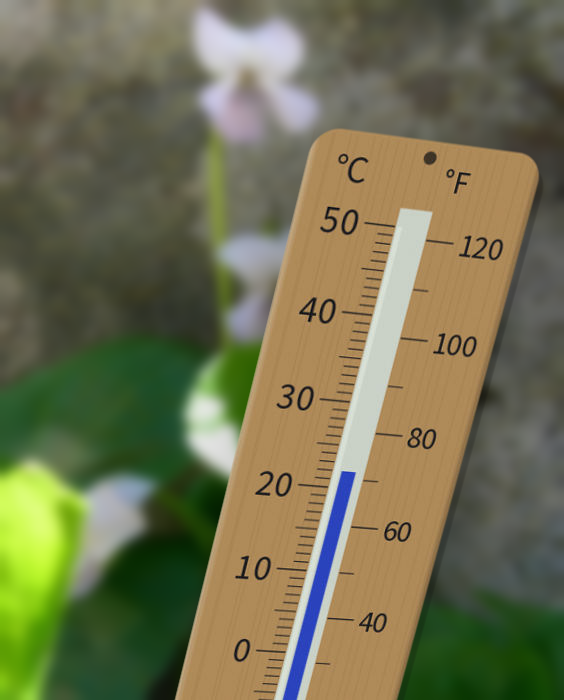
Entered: 22 °C
